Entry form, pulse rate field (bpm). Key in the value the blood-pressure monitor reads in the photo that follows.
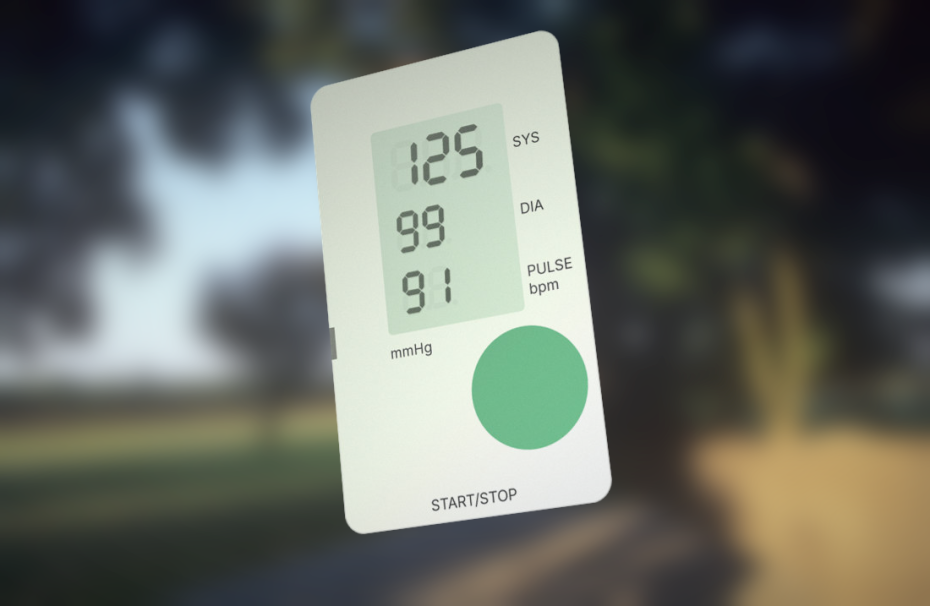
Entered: 91 bpm
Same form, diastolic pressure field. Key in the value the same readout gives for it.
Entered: 99 mmHg
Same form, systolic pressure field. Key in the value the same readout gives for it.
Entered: 125 mmHg
